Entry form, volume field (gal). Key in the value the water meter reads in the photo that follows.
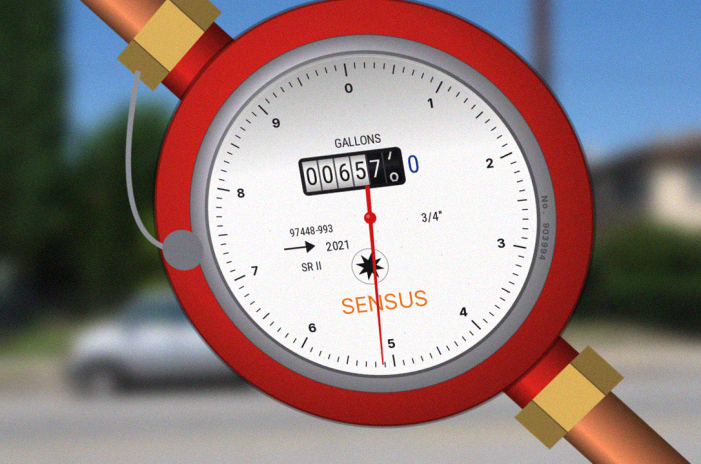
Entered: 65775.1 gal
